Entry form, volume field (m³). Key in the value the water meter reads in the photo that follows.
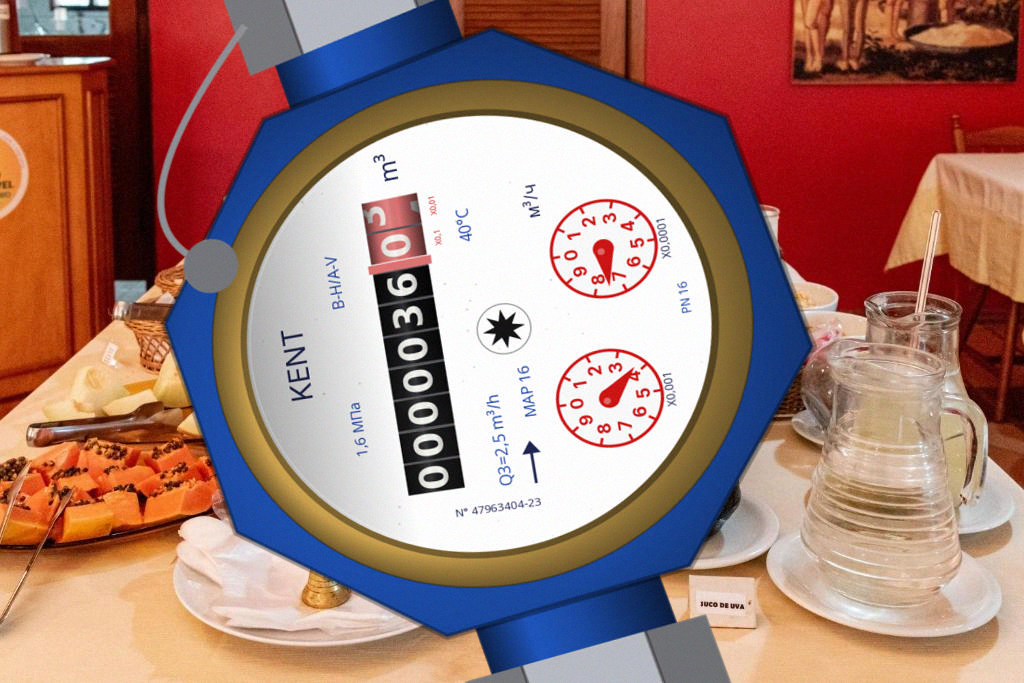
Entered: 36.0337 m³
